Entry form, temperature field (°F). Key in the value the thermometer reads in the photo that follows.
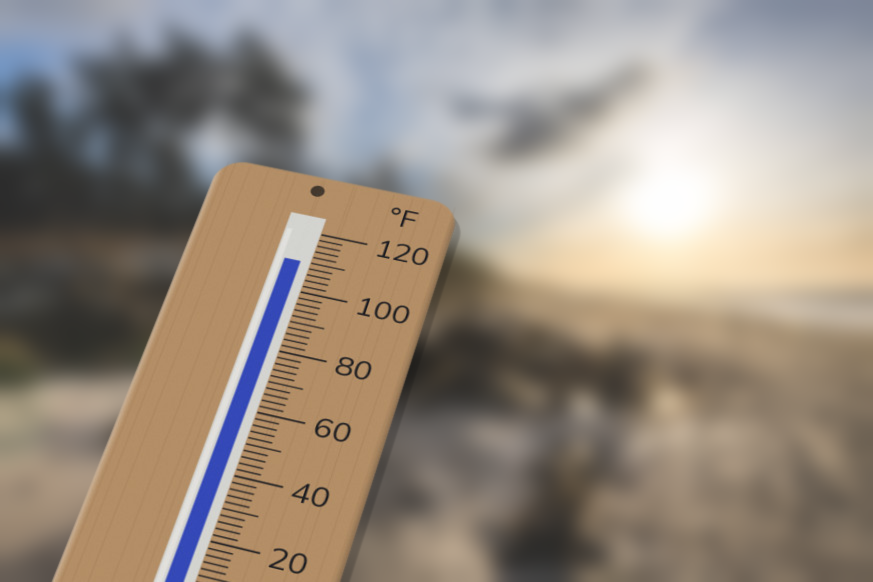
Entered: 110 °F
